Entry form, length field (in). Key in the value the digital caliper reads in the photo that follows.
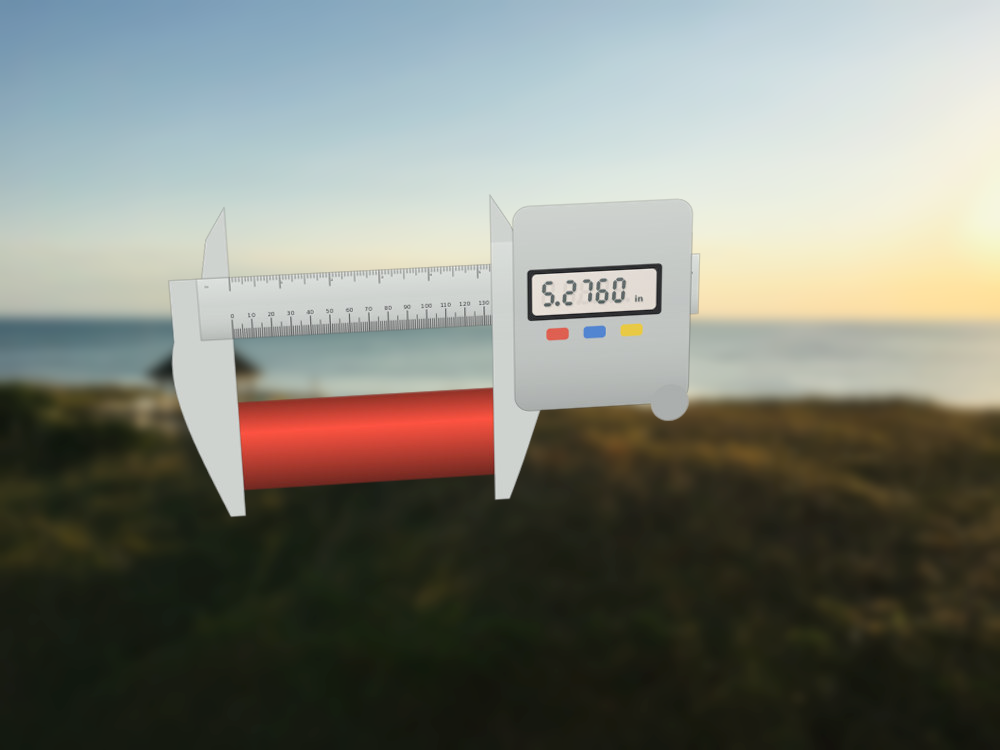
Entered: 5.2760 in
